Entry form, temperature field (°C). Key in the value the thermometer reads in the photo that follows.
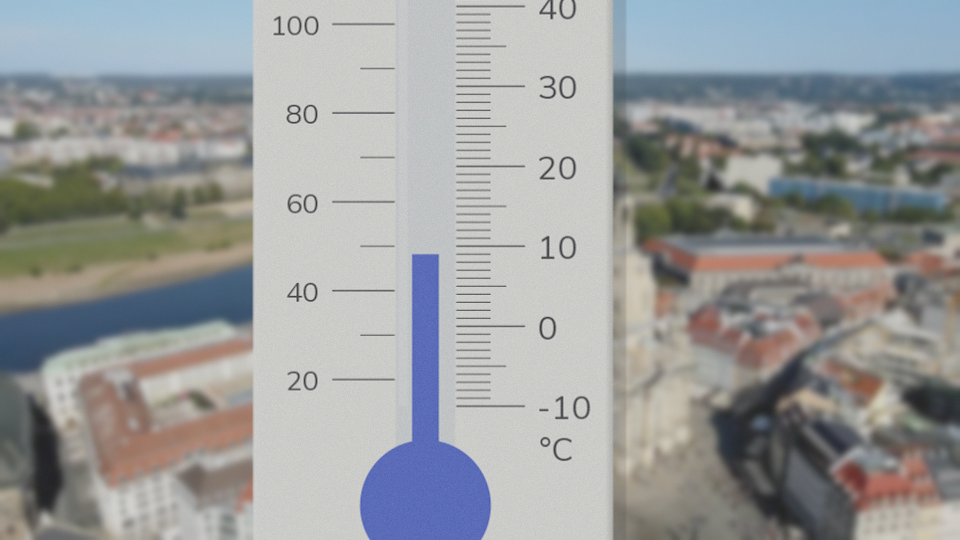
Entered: 9 °C
